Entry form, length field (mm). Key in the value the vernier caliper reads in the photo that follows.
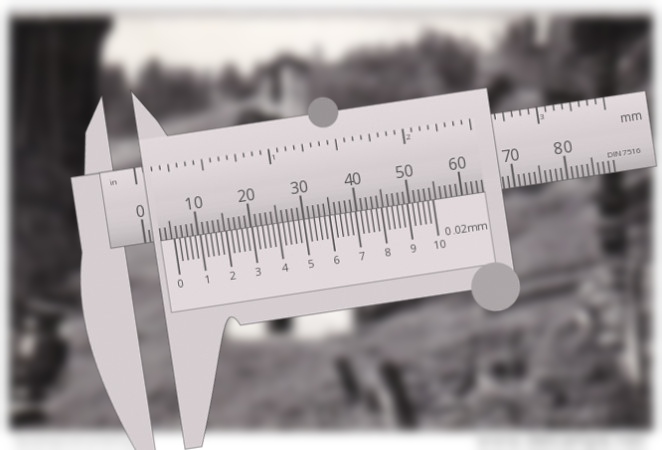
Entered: 5.5 mm
